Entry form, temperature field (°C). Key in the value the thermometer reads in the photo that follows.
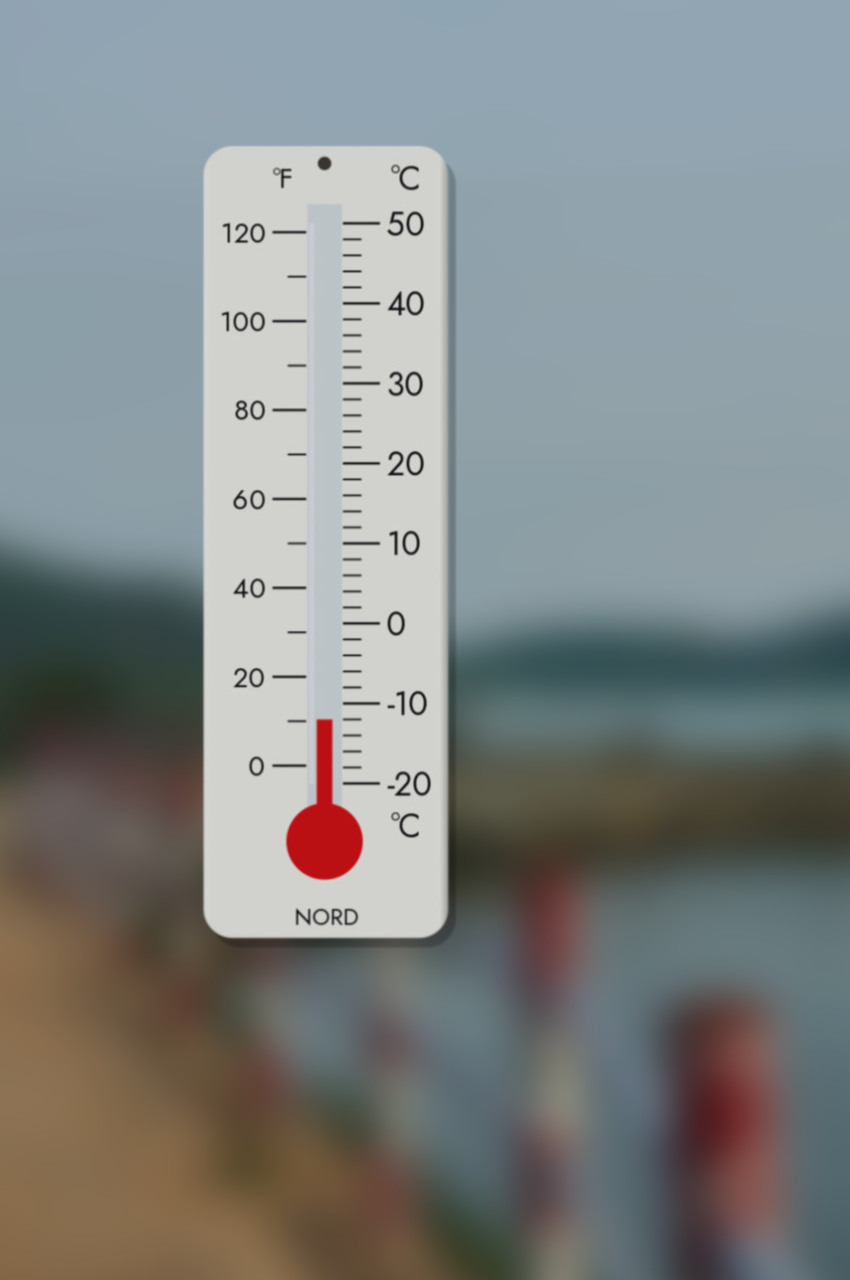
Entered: -12 °C
